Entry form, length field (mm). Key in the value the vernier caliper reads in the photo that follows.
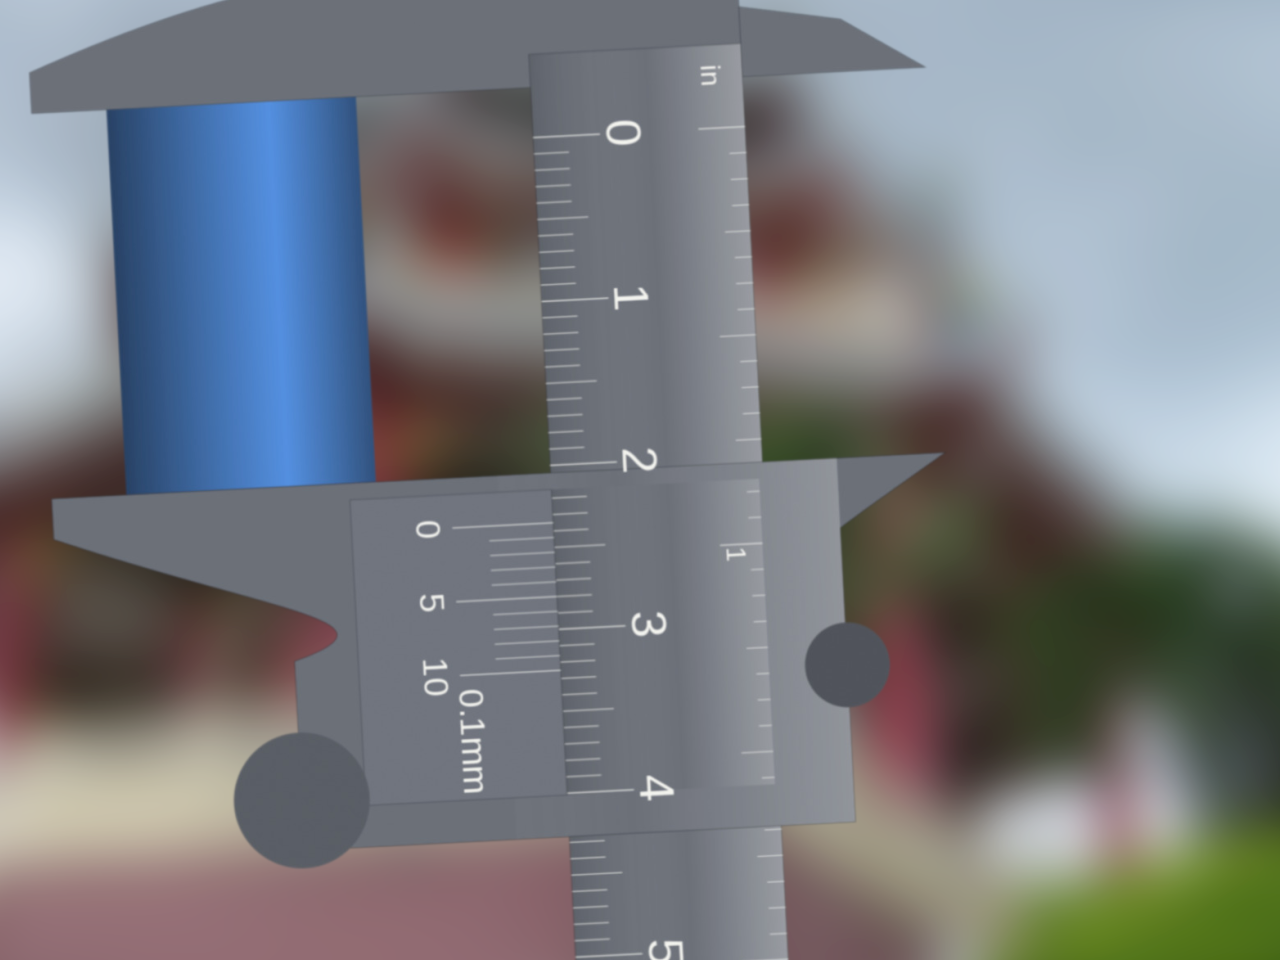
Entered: 23.5 mm
